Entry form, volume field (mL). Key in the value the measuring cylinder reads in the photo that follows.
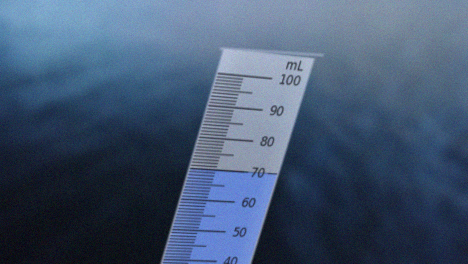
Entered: 70 mL
